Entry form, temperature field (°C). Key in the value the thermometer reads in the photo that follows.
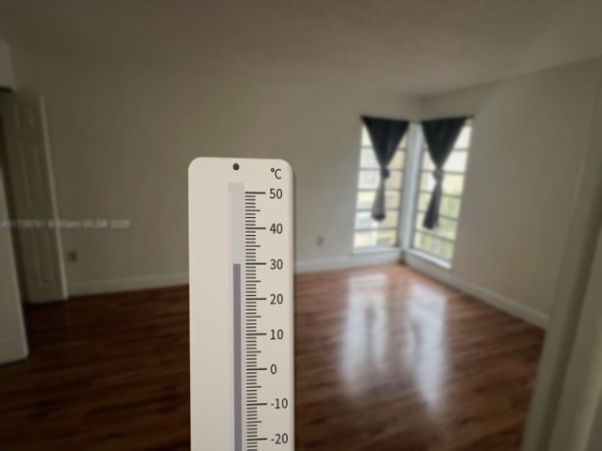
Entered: 30 °C
